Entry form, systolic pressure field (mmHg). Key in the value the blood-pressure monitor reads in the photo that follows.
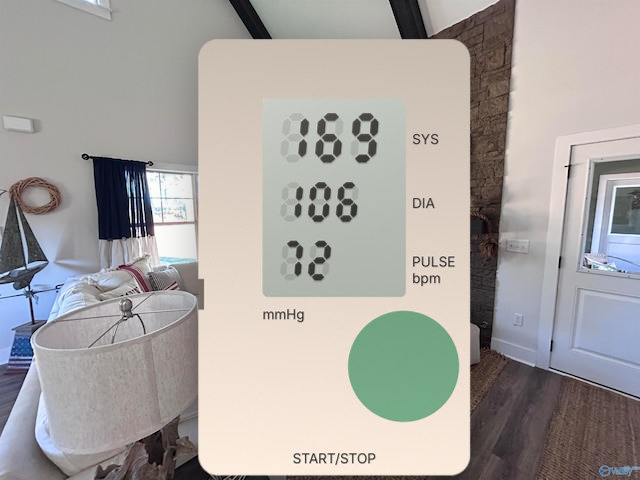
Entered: 169 mmHg
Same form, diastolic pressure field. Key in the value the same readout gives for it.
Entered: 106 mmHg
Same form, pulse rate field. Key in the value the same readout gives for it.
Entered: 72 bpm
